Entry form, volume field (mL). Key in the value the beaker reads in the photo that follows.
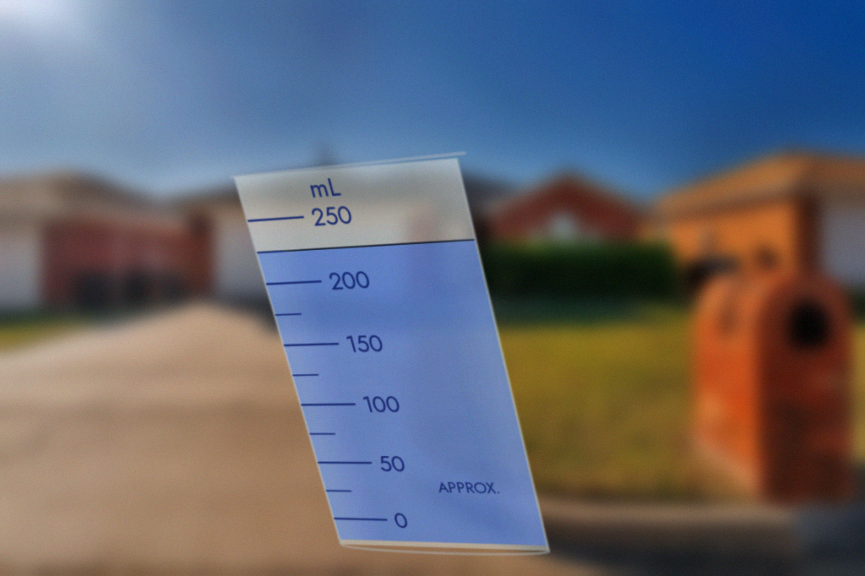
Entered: 225 mL
